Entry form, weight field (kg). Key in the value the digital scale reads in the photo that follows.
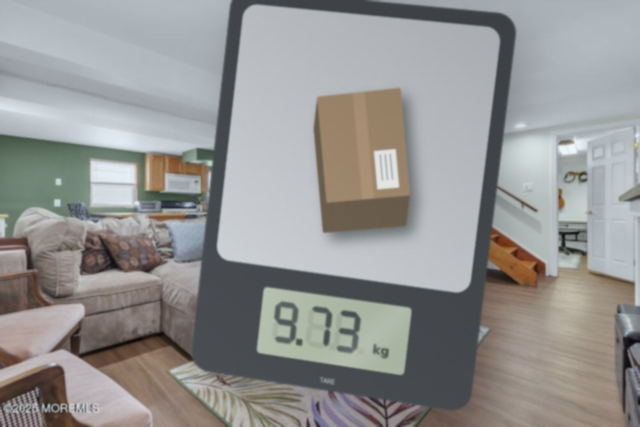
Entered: 9.73 kg
